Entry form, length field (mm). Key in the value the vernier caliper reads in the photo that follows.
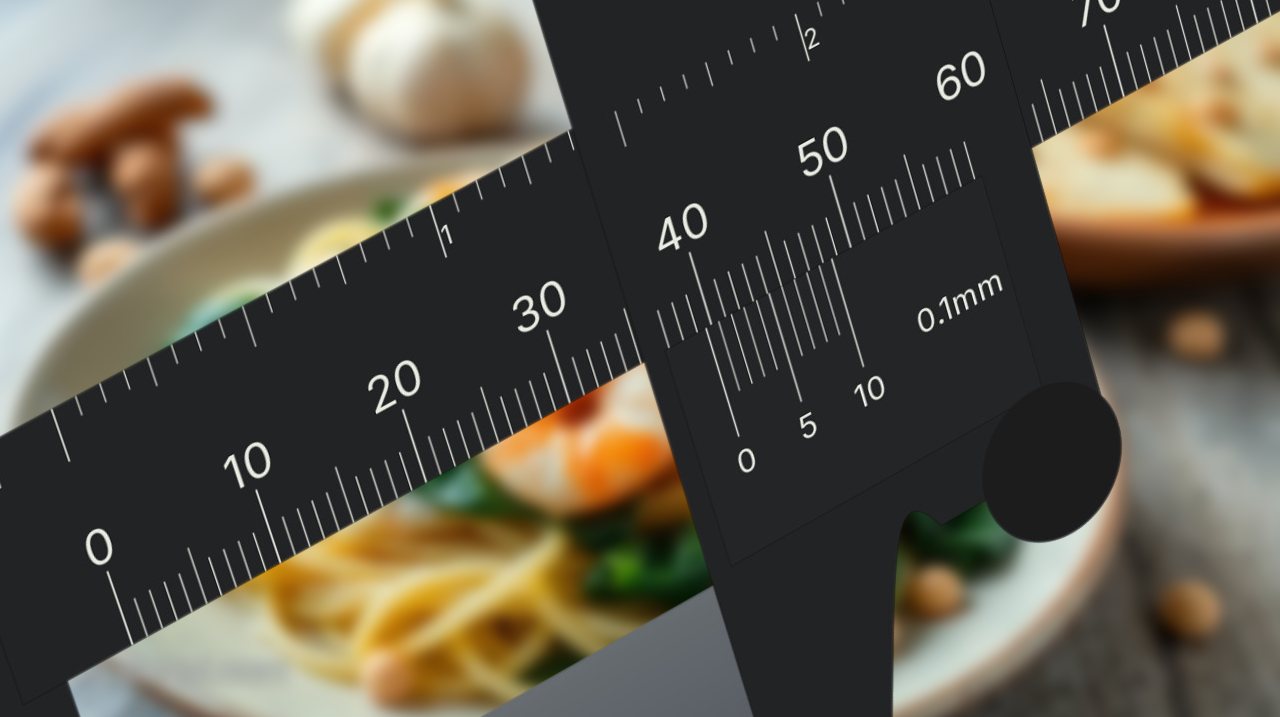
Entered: 39.6 mm
